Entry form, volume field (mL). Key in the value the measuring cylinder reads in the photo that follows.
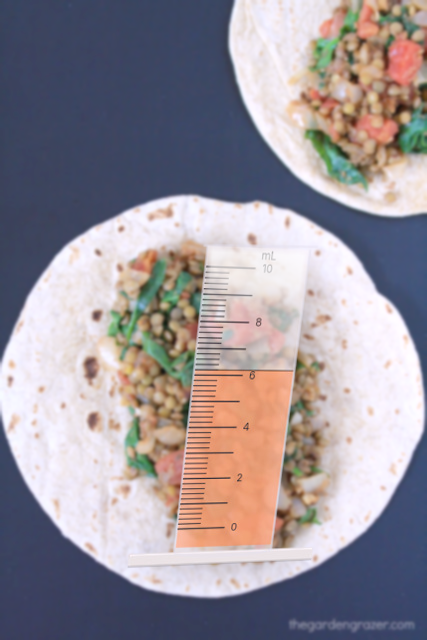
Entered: 6.2 mL
